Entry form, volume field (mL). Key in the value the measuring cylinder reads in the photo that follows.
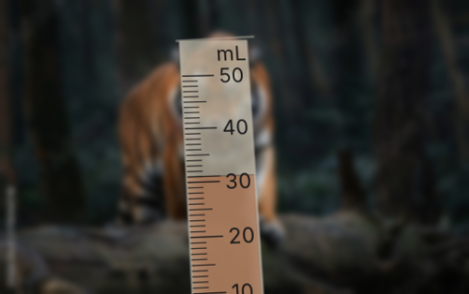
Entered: 31 mL
